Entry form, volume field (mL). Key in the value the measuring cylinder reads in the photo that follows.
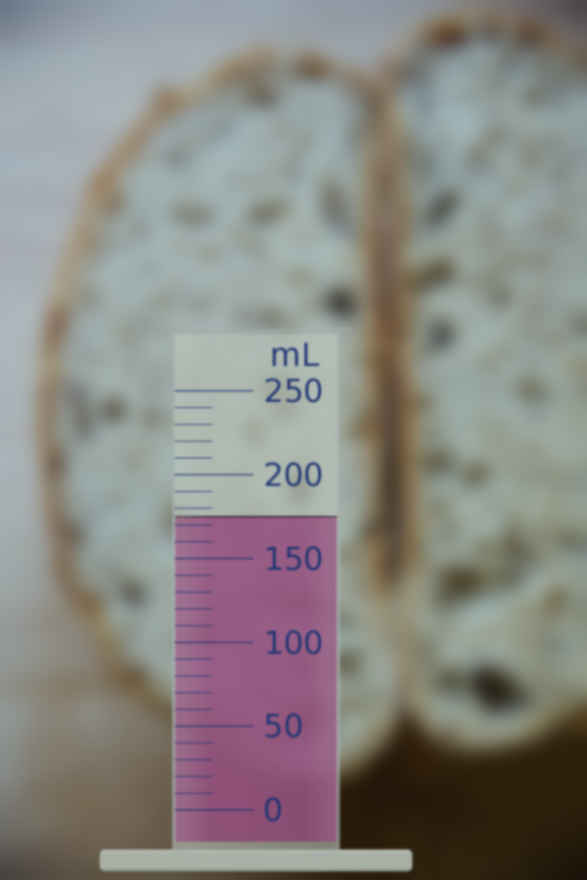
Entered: 175 mL
